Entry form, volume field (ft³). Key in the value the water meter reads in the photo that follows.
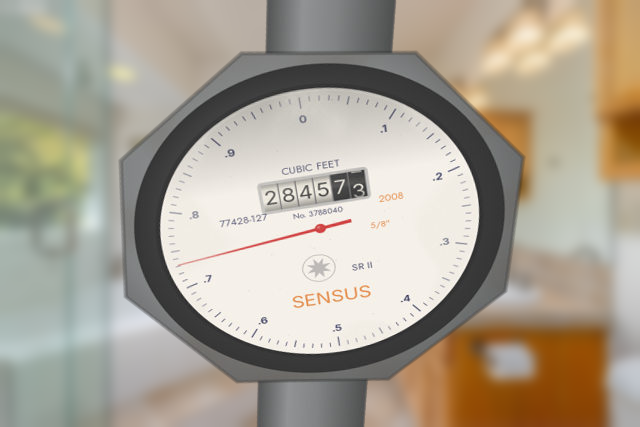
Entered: 284572.73 ft³
